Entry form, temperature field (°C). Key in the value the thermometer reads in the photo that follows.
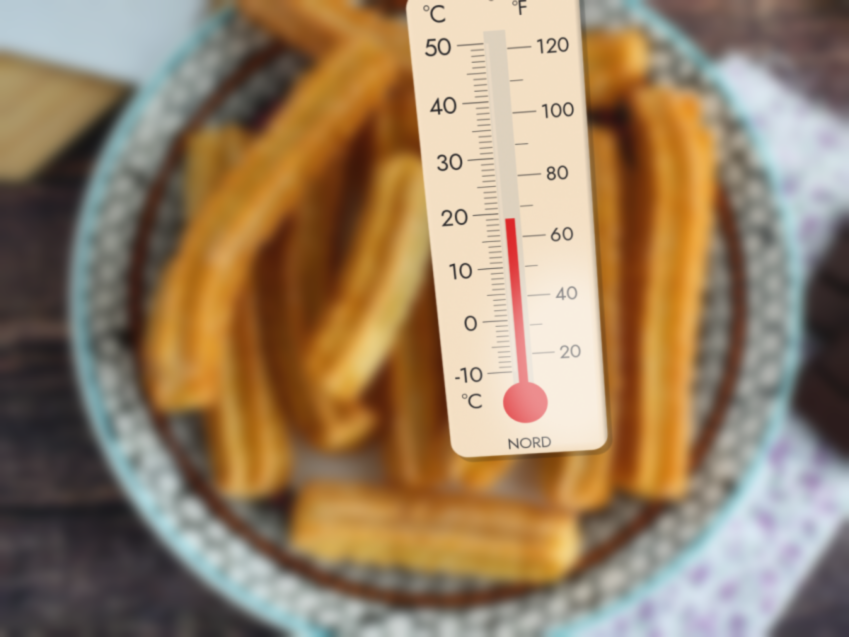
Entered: 19 °C
